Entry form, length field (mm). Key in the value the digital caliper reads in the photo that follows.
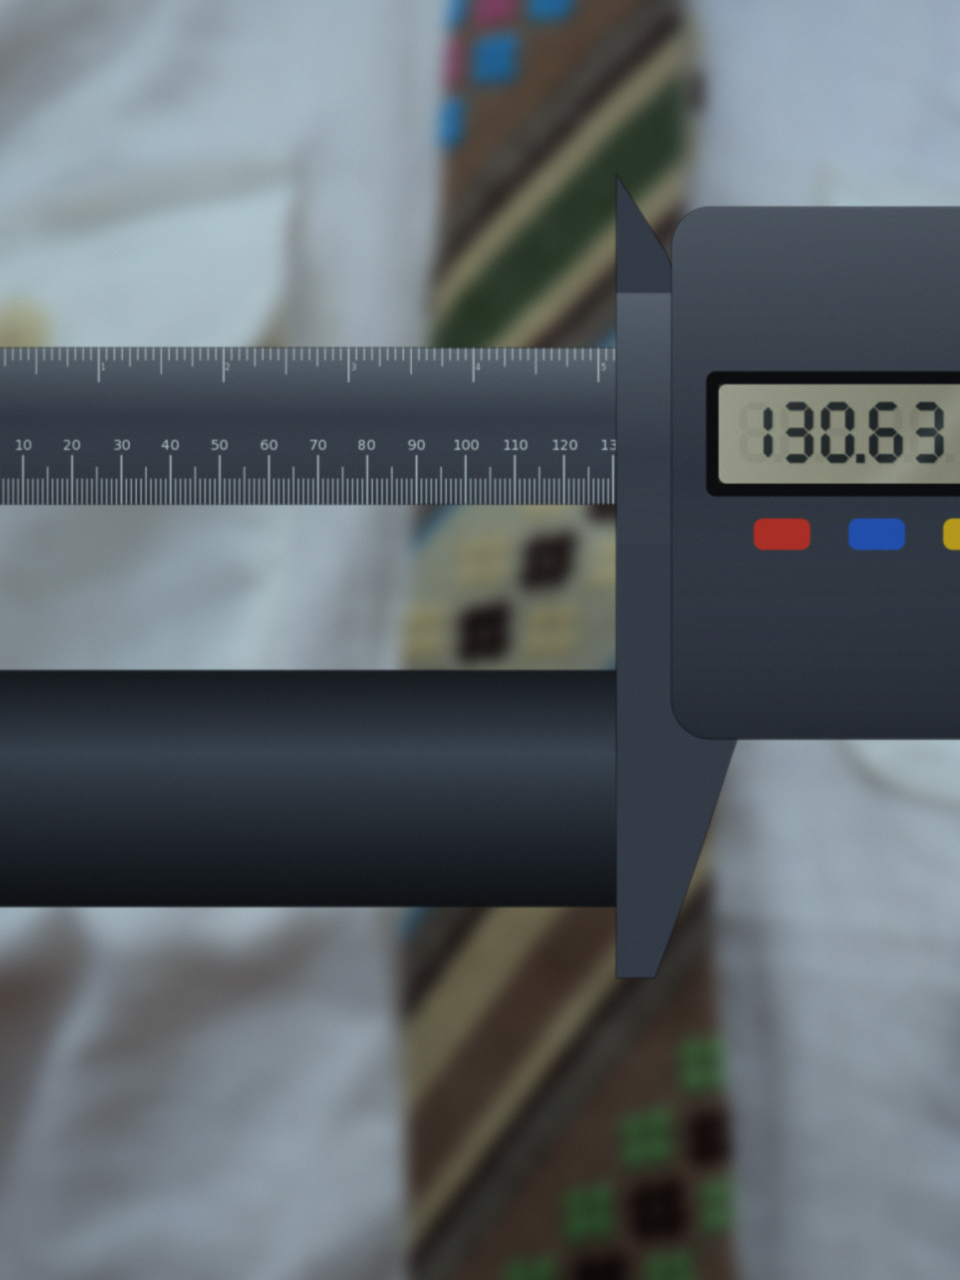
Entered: 130.63 mm
